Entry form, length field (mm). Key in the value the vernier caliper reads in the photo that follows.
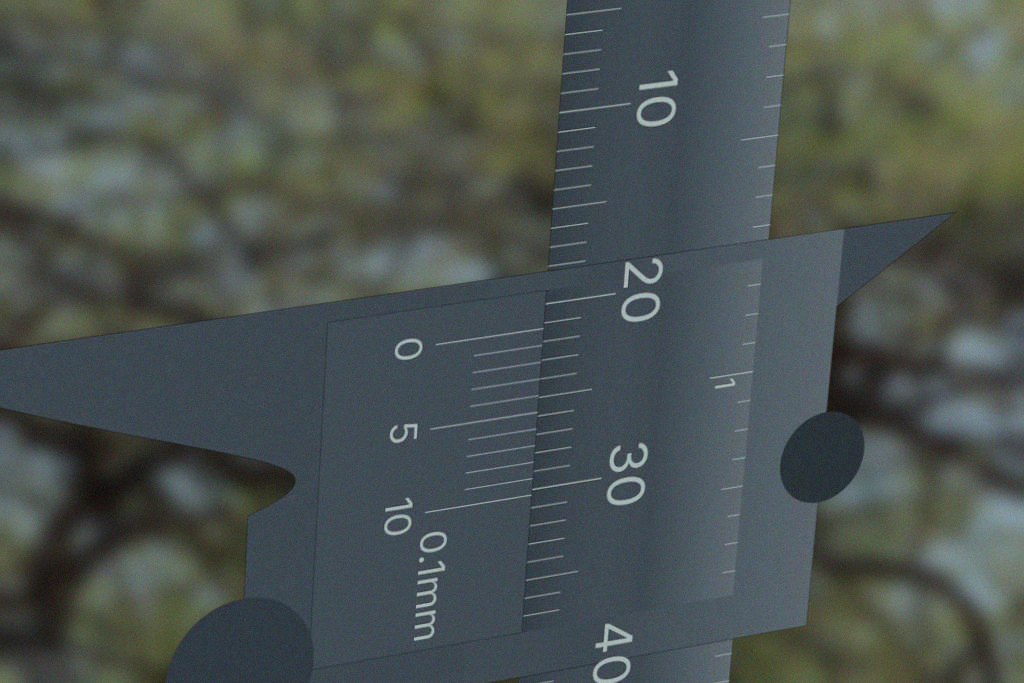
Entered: 21.3 mm
